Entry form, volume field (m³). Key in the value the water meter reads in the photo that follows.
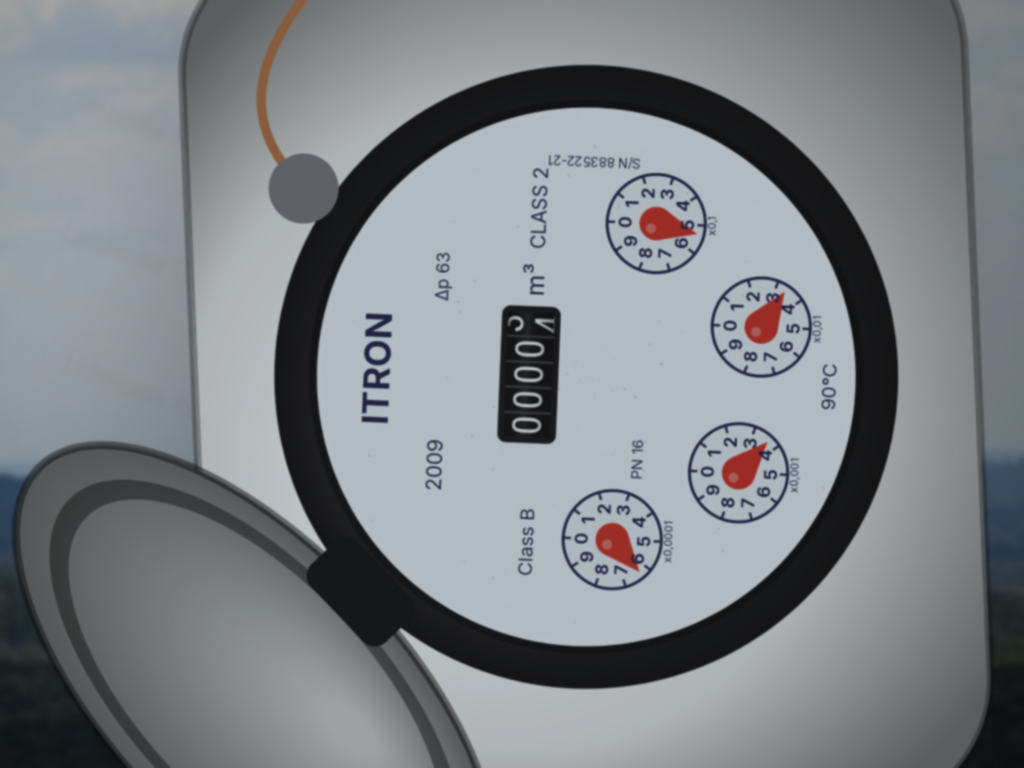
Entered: 3.5336 m³
